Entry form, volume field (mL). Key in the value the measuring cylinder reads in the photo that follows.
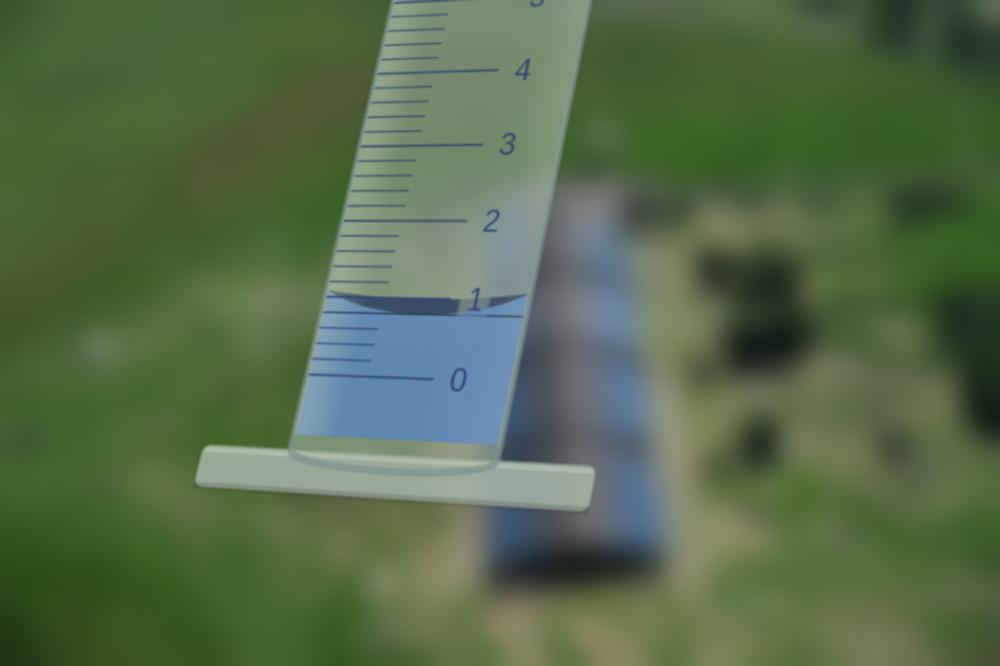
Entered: 0.8 mL
